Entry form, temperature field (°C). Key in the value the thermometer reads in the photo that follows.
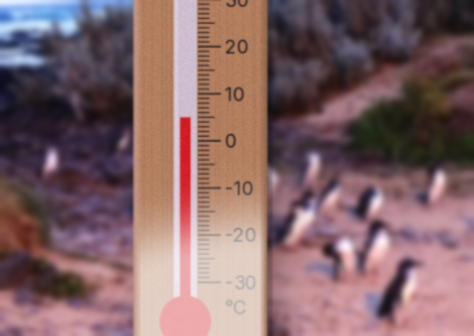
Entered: 5 °C
